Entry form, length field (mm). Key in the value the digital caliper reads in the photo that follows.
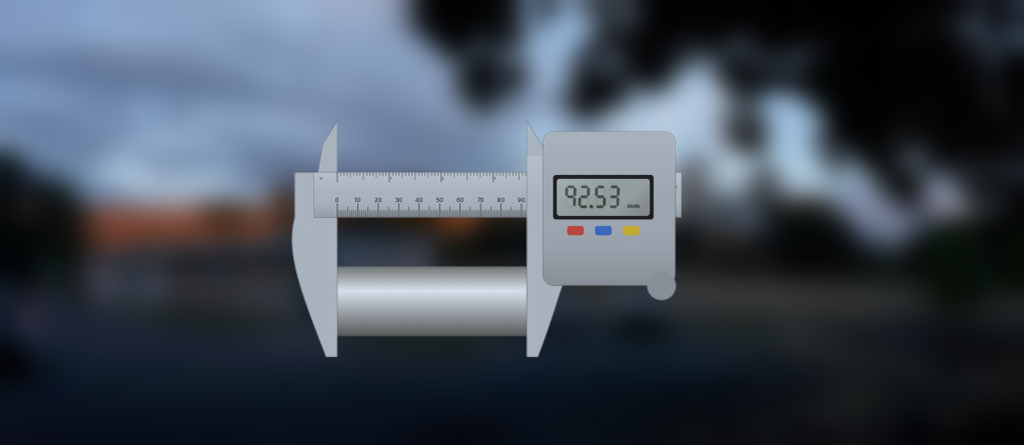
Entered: 92.53 mm
